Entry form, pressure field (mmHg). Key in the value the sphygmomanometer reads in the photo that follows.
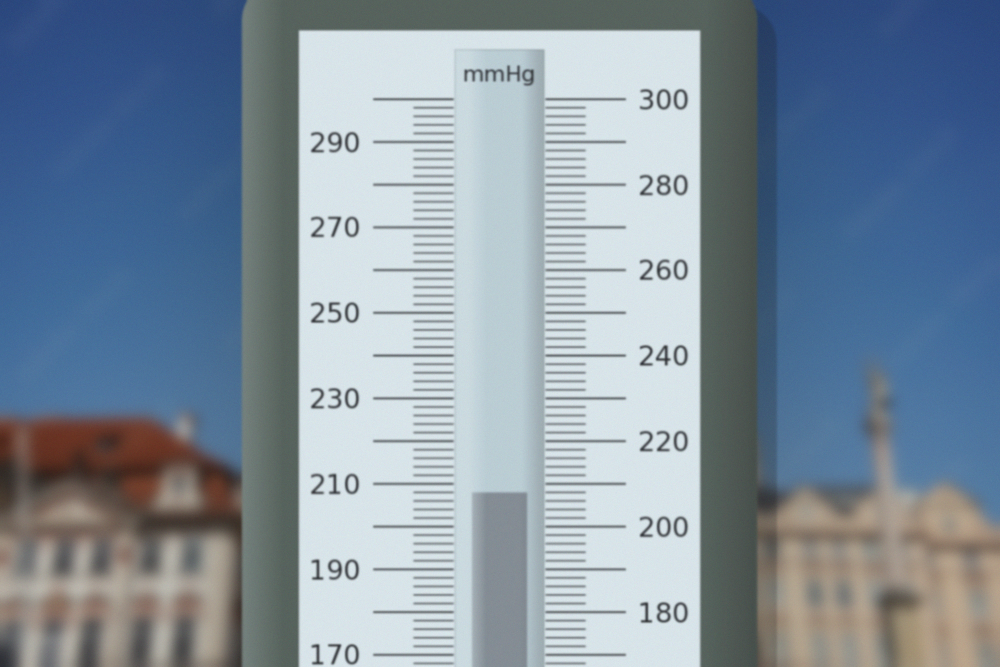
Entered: 208 mmHg
